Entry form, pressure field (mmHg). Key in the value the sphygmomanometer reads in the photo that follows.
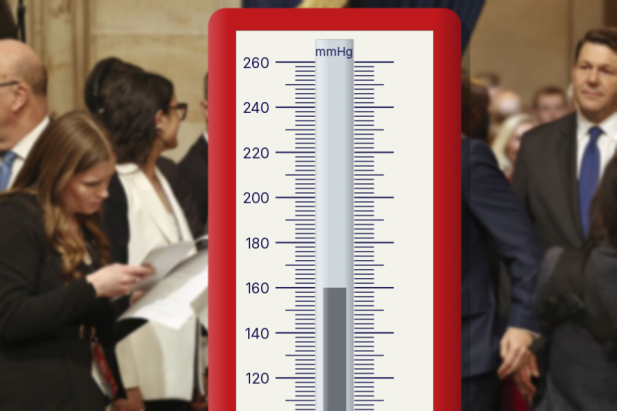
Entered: 160 mmHg
